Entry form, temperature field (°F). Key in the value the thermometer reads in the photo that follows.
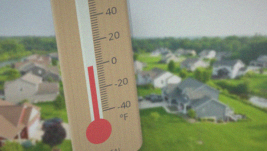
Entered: 0 °F
